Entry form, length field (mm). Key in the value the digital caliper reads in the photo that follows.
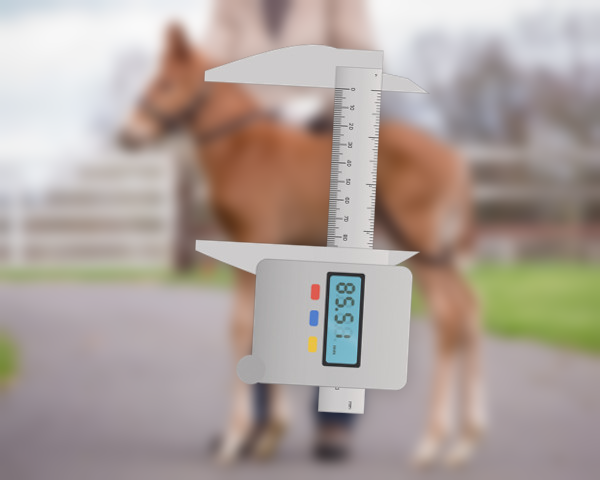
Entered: 85.51 mm
